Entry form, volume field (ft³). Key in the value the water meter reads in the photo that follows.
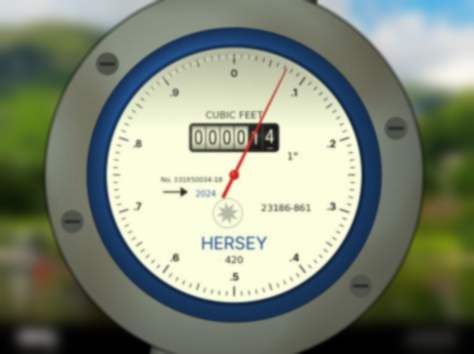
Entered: 14.07 ft³
